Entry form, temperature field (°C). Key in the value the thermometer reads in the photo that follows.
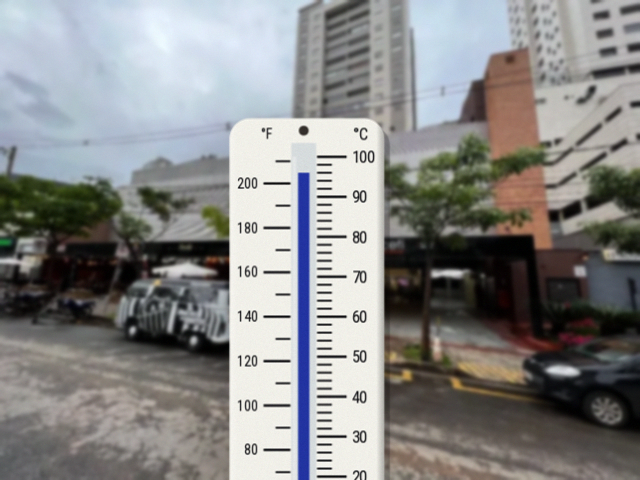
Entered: 96 °C
